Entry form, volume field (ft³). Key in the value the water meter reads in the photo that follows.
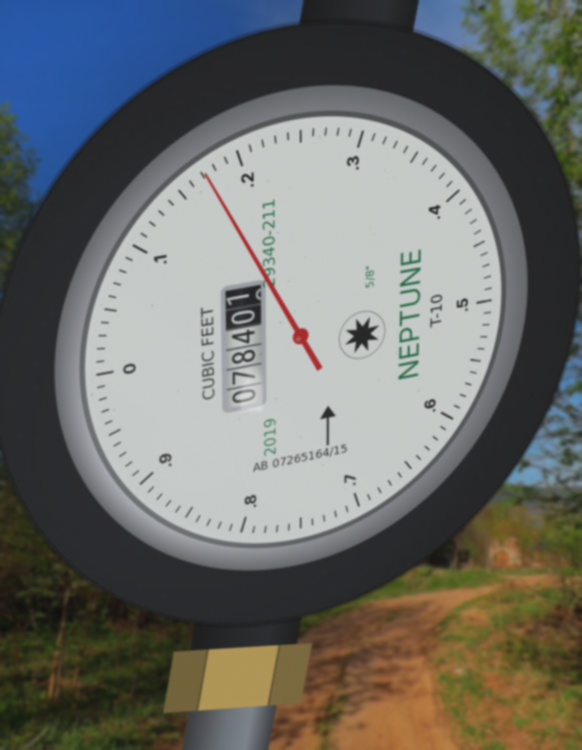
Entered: 78401.17 ft³
